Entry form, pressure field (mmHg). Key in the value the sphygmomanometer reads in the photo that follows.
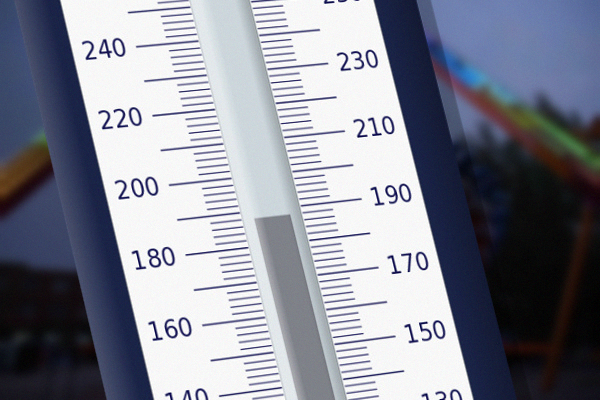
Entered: 188 mmHg
